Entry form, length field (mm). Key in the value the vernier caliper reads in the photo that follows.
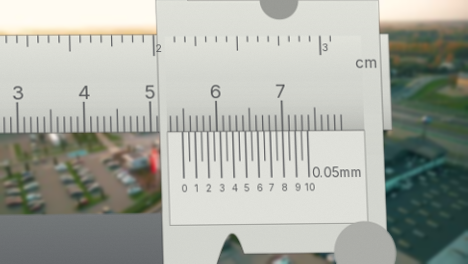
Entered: 54.8 mm
